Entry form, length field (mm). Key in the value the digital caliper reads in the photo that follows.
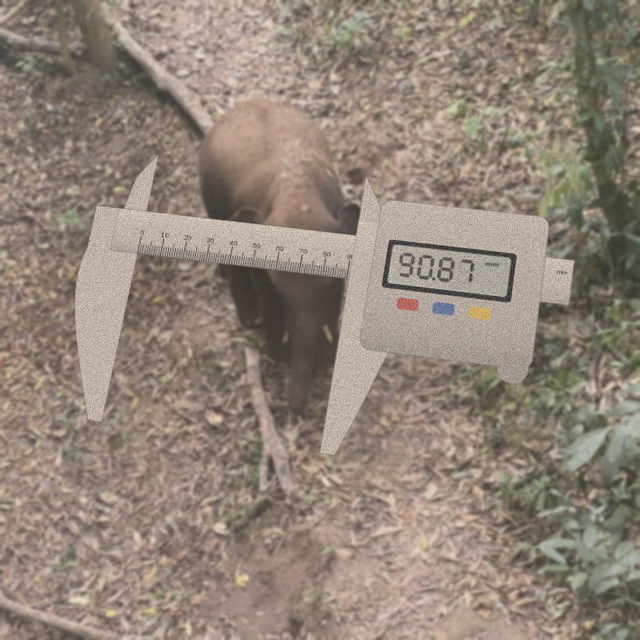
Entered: 90.87 mm
